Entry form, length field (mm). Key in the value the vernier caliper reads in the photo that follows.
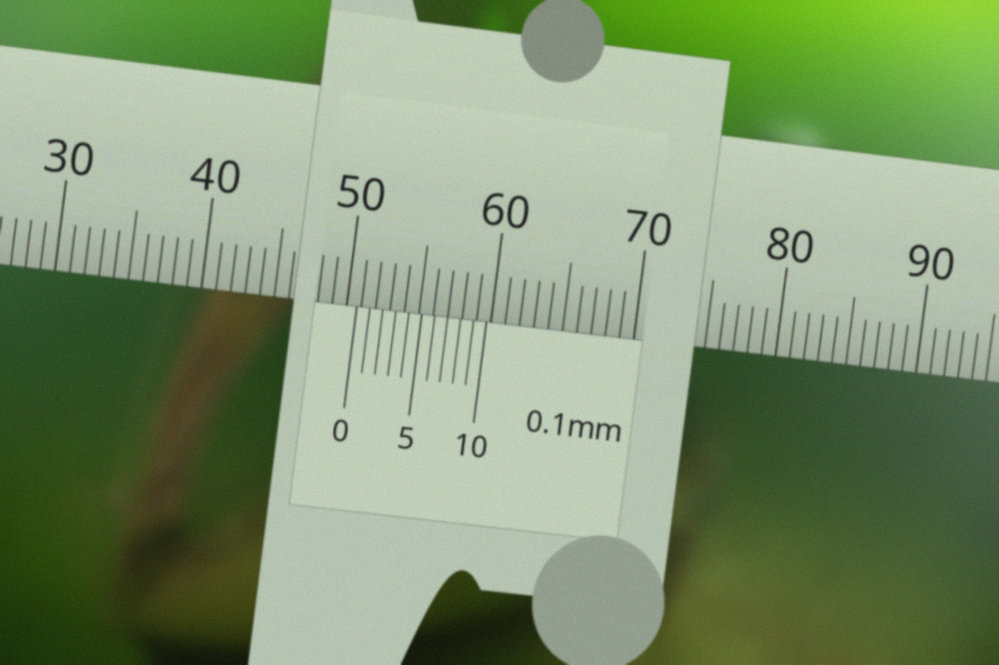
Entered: 50.7 mm
